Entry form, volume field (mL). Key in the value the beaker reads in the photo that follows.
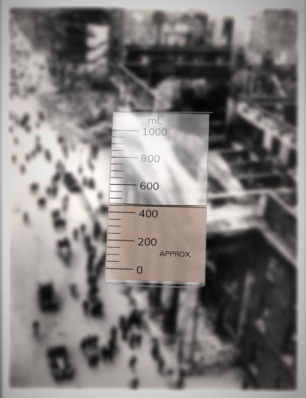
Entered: 450 mL
